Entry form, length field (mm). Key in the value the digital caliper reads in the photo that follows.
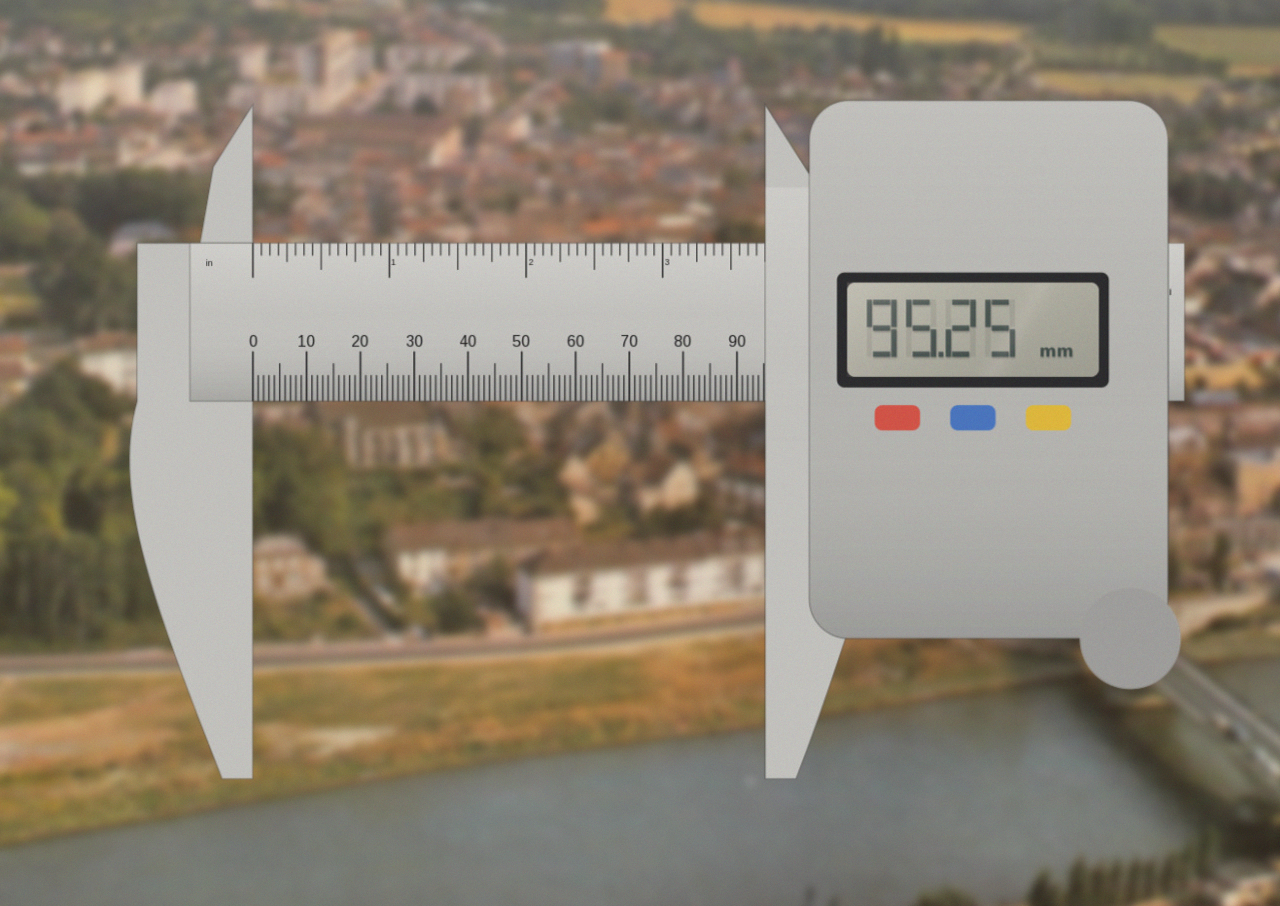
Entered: 95.25 mm
